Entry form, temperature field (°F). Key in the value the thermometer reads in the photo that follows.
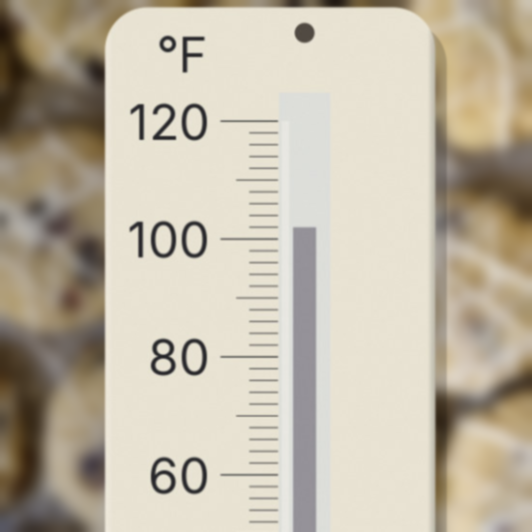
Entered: 102 °F
